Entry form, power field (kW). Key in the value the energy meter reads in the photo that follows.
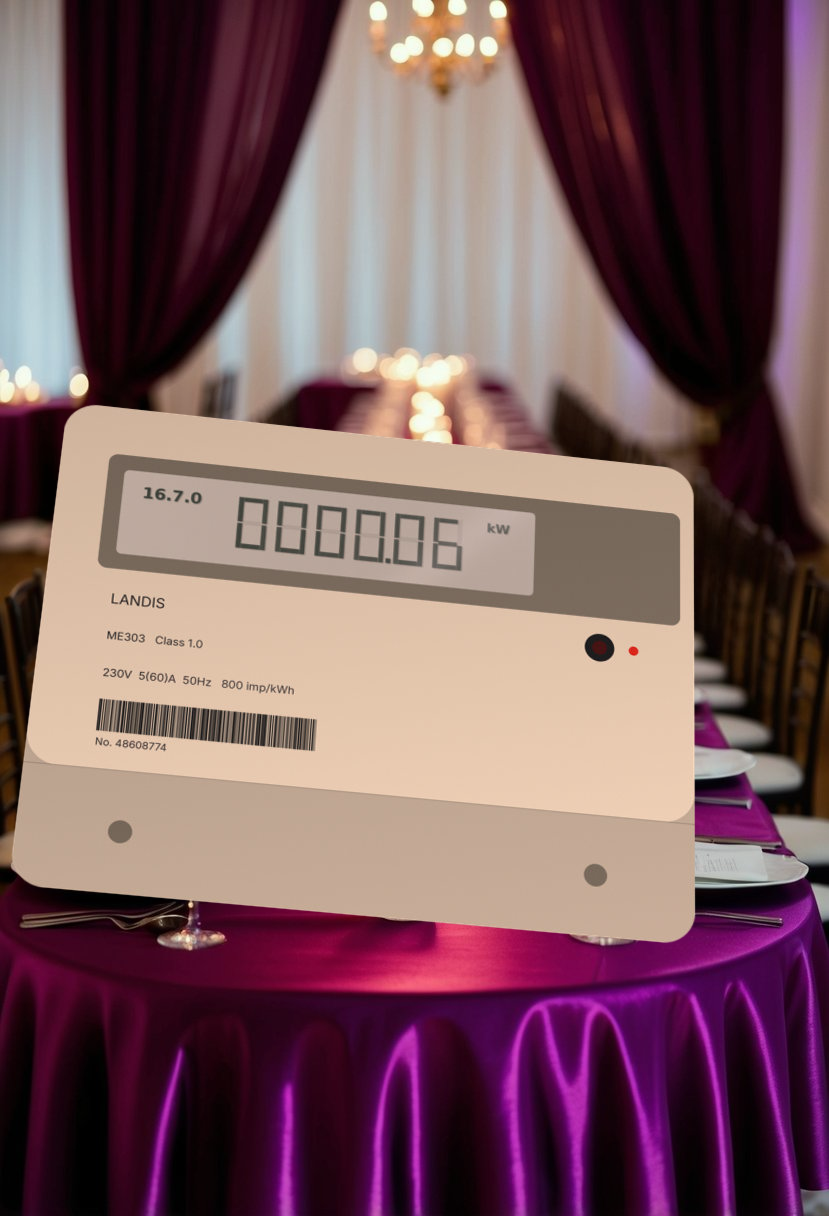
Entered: 0.06 kW
